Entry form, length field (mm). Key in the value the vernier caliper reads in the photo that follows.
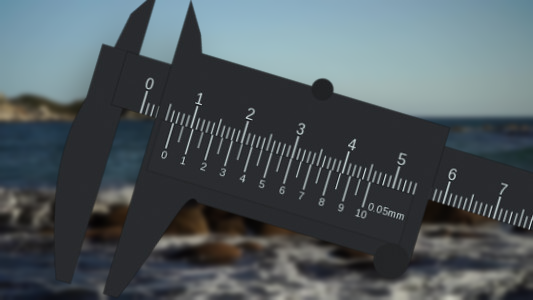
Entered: 6.5 mm
